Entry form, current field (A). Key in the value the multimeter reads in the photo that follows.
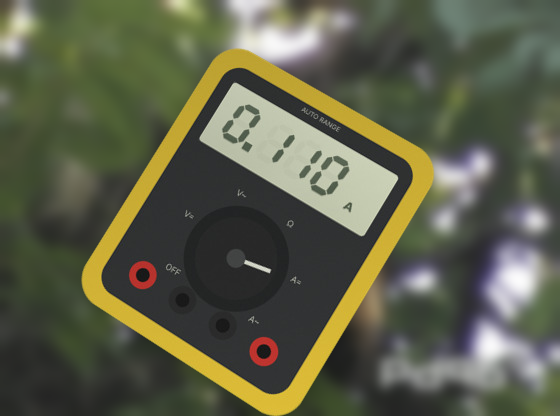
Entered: 0.110 A
